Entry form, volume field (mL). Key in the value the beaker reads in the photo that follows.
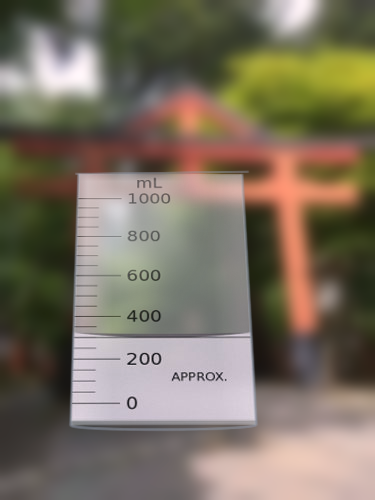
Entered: 300 mL
